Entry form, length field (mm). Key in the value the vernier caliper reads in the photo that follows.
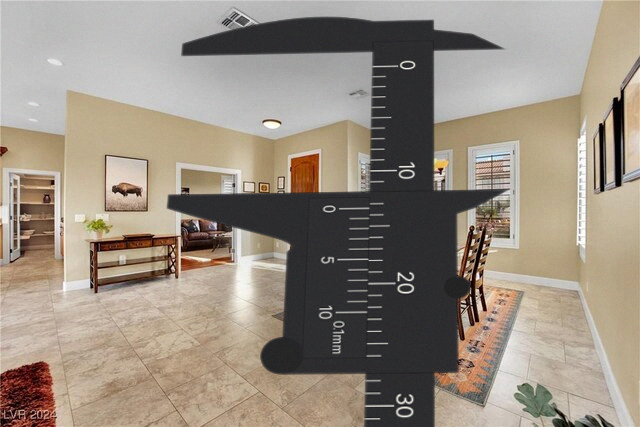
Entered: 13.4 mm
